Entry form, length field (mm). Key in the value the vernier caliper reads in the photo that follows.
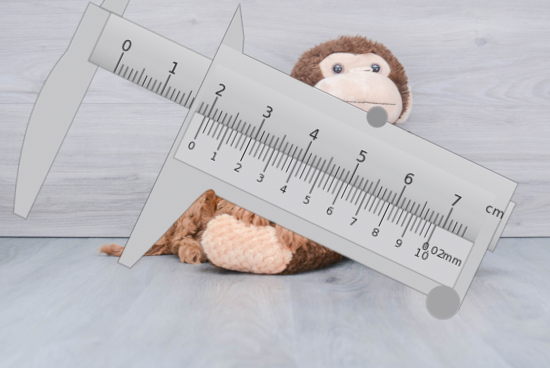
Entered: 19.5 mm
